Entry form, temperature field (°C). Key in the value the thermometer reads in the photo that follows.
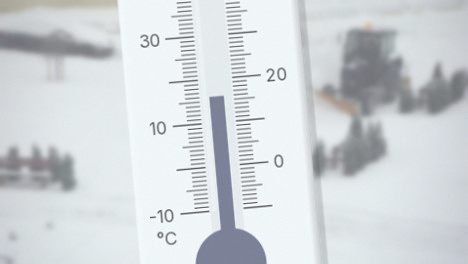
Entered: 16 °C
